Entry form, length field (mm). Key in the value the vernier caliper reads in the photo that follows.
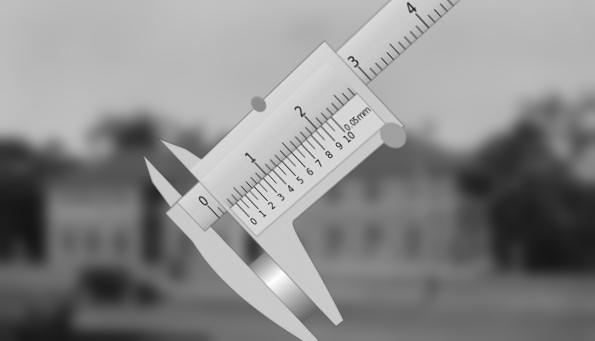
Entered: 3.6 mm
